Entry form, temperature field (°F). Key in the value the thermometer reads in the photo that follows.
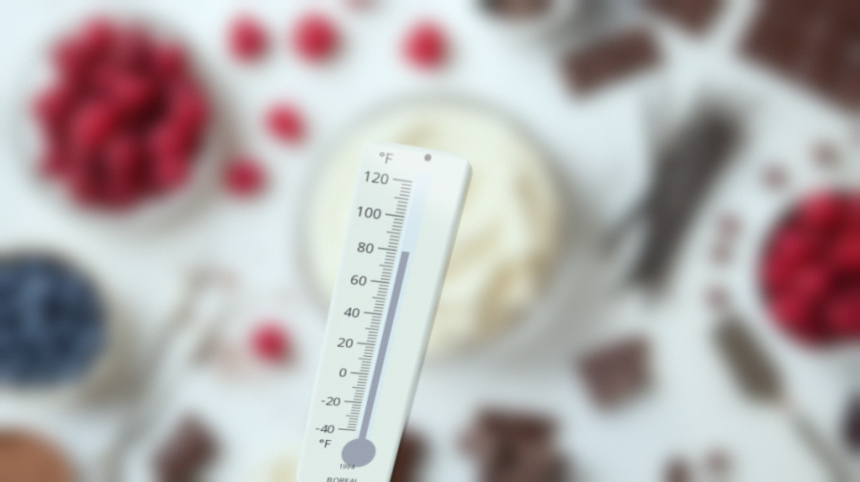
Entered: 80 °F
